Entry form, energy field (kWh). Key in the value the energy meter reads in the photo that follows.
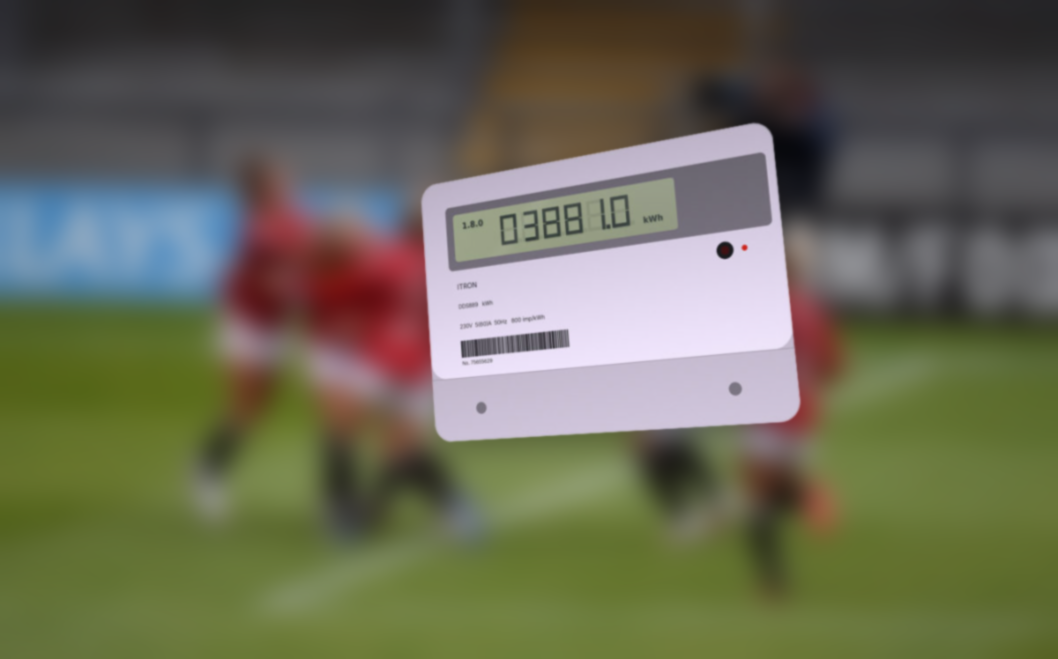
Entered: 3881.0 kWh
